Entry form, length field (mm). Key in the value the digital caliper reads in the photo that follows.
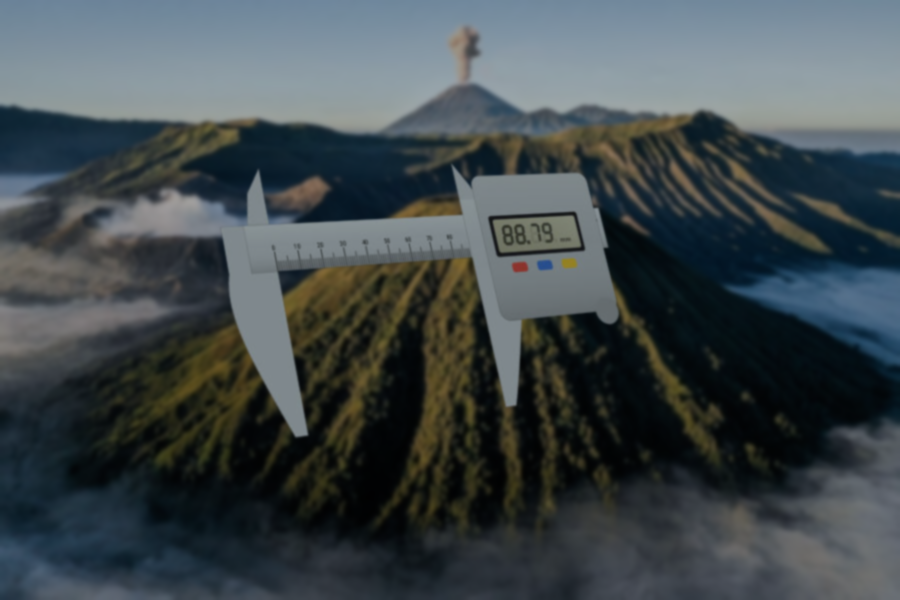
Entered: 88.79 mm
